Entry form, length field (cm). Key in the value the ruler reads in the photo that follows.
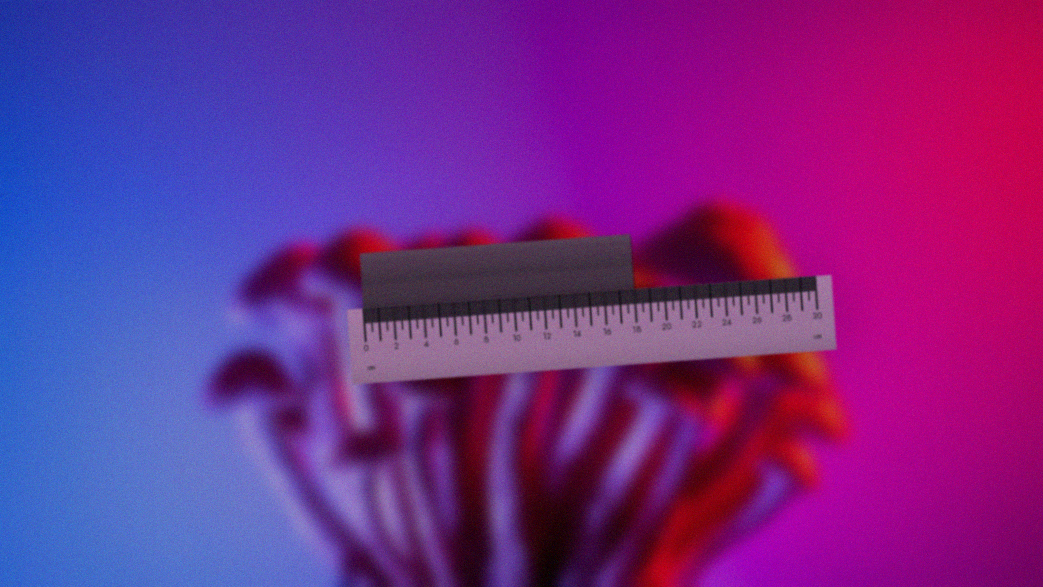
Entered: 18 cm
